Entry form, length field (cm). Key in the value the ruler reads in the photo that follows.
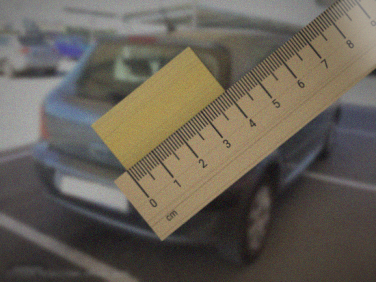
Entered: 4 cm
